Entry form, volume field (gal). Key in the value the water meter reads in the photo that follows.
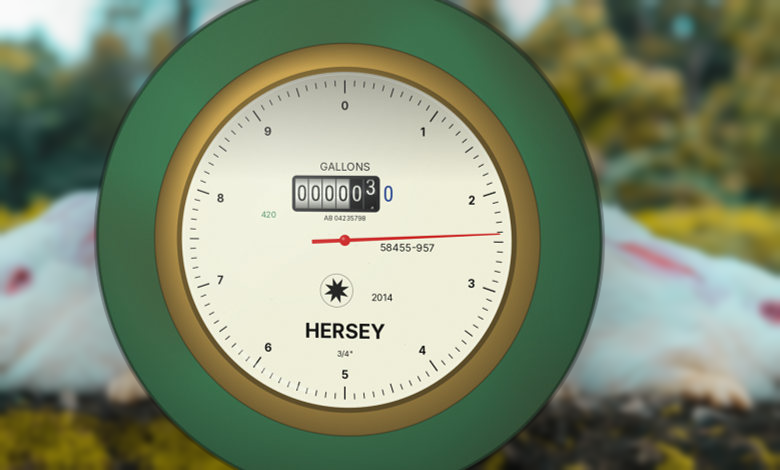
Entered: 32.4 gal
